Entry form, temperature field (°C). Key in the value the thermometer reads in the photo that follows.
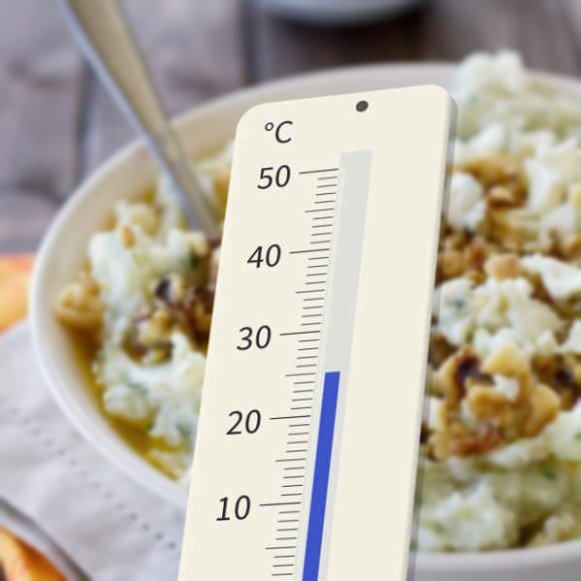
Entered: 25 °C
